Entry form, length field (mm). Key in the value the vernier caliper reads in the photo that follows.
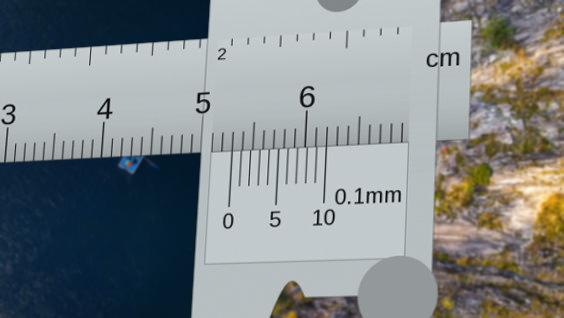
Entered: 53.0 mm
